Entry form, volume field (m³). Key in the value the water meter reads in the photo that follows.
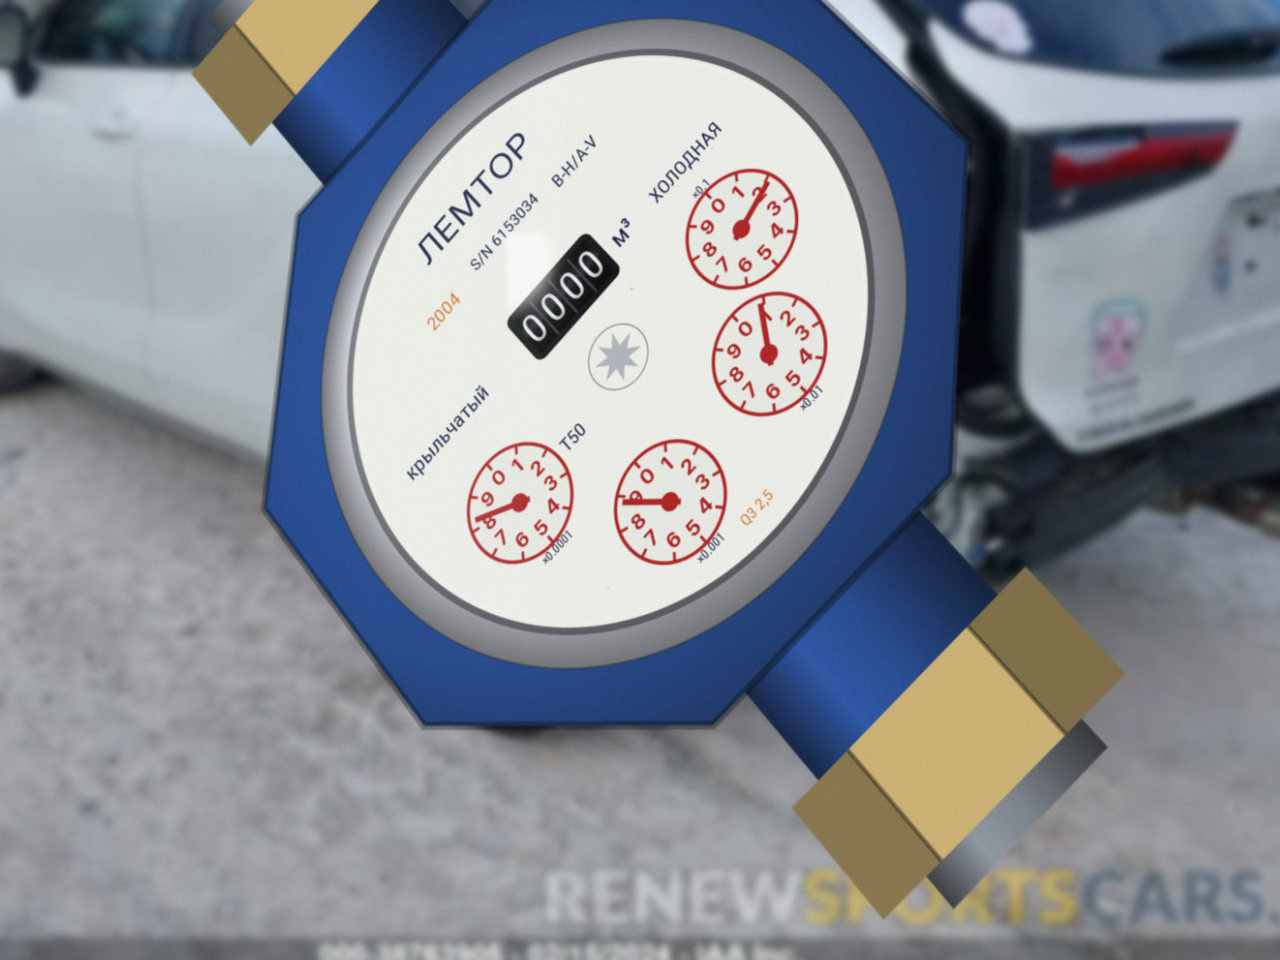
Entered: 0.2088 m³
